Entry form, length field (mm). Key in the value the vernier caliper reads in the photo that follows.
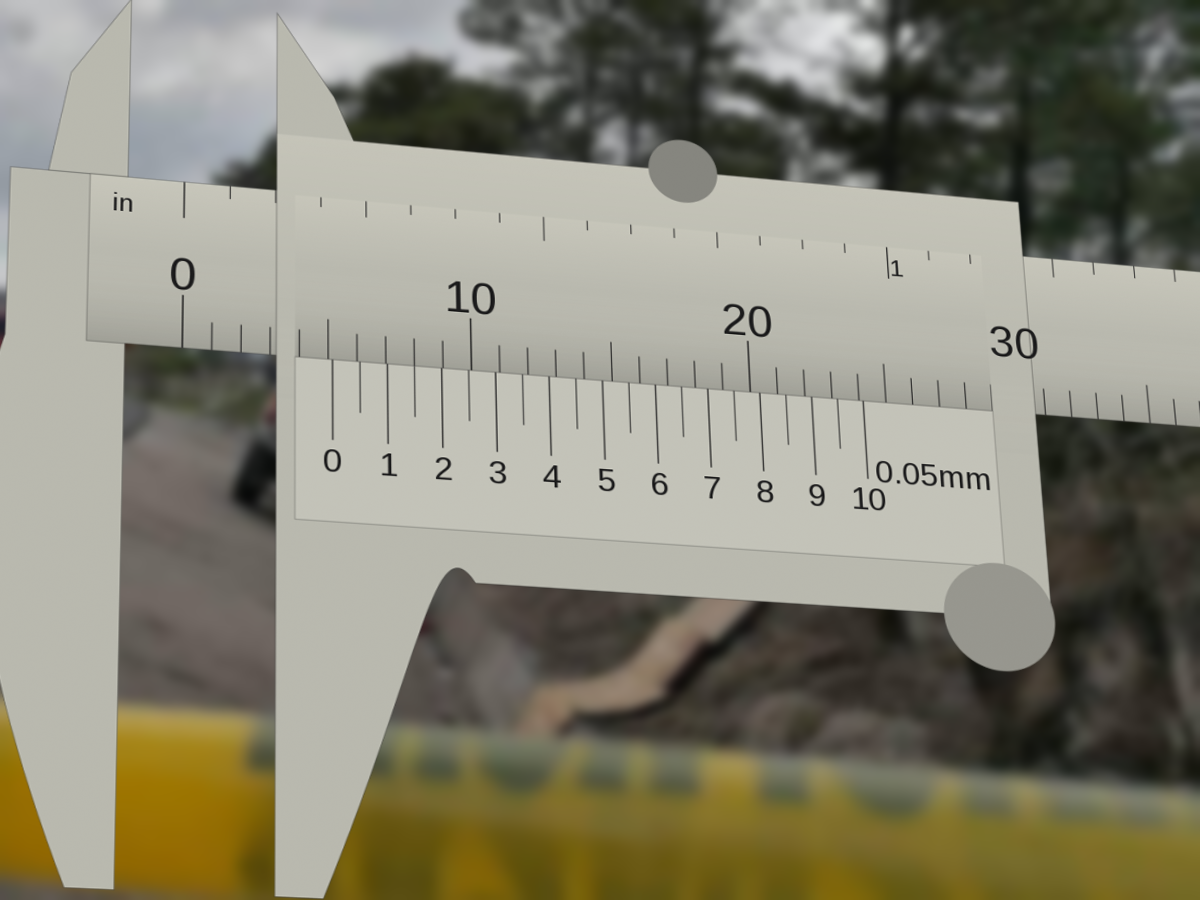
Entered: 5.15 mm
